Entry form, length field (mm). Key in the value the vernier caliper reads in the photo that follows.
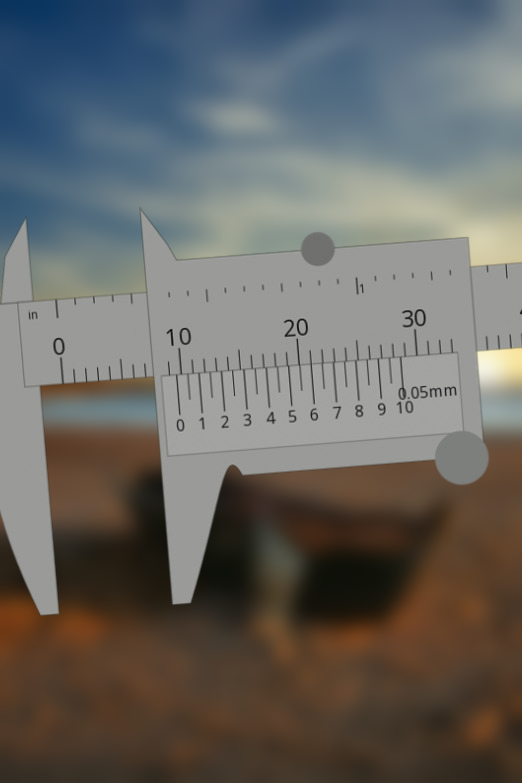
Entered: 9.6 mm
